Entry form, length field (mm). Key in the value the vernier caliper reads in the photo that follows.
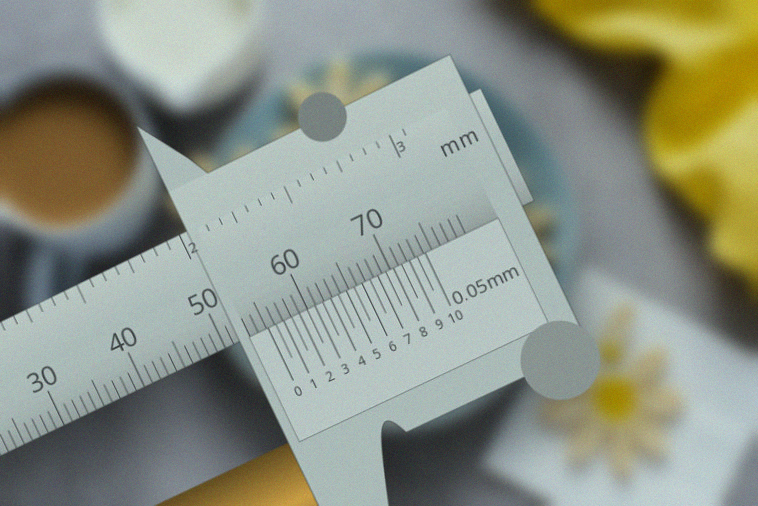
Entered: 55.2 mm
